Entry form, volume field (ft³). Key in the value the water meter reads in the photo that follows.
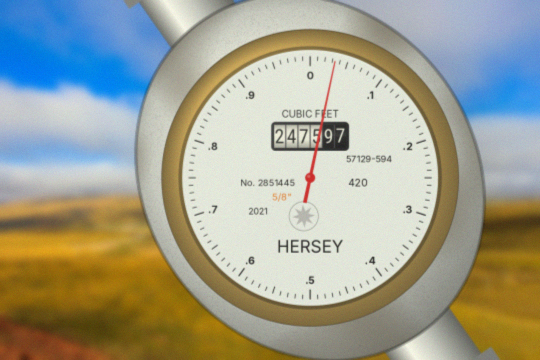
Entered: 247597.03 ft³
